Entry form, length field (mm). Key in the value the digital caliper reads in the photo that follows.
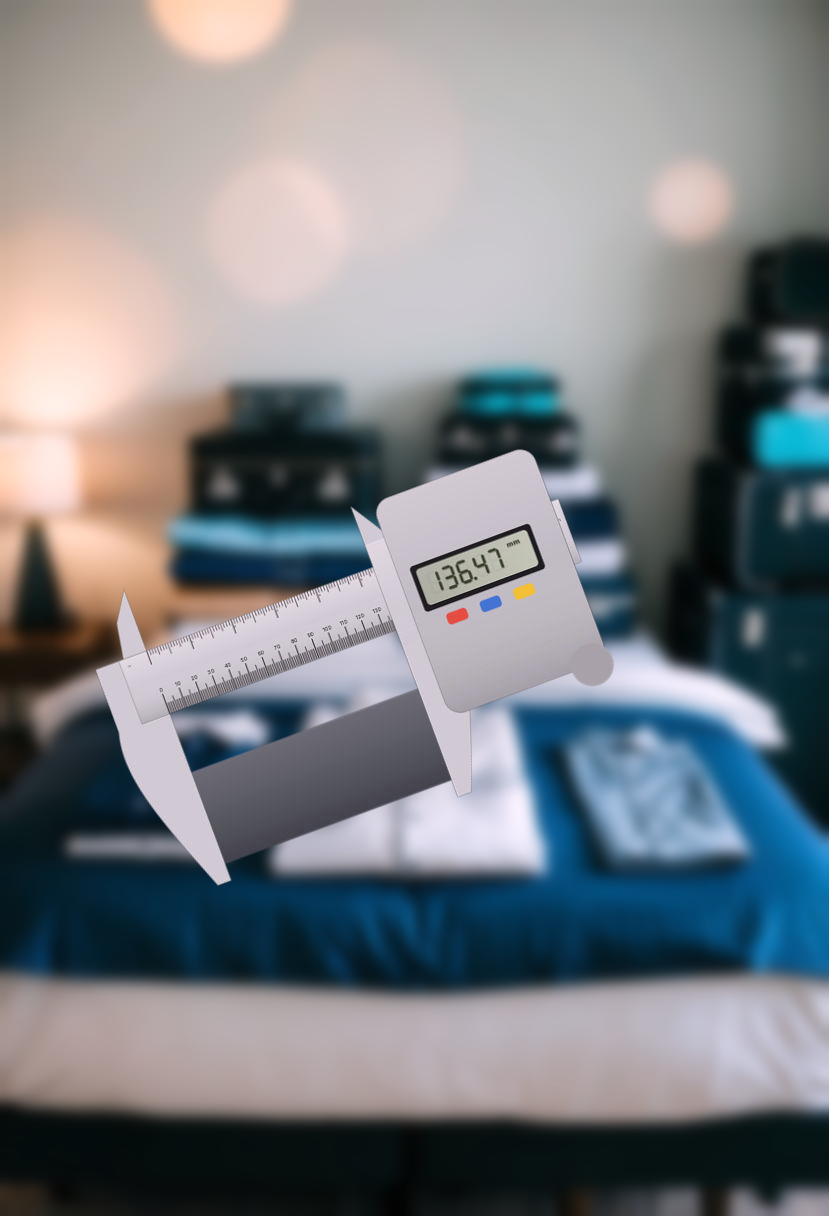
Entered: 136.47 mm
